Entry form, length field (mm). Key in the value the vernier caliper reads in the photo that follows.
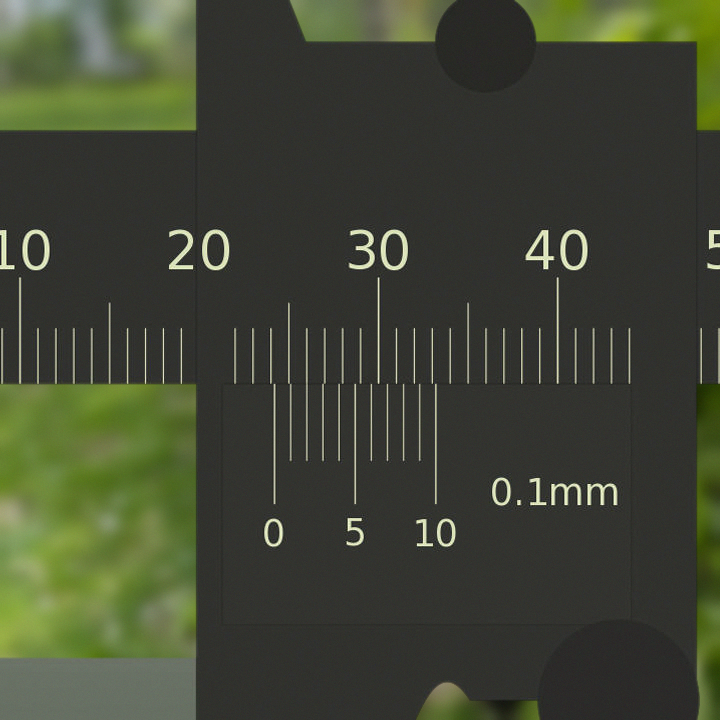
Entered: 24.2 mm
